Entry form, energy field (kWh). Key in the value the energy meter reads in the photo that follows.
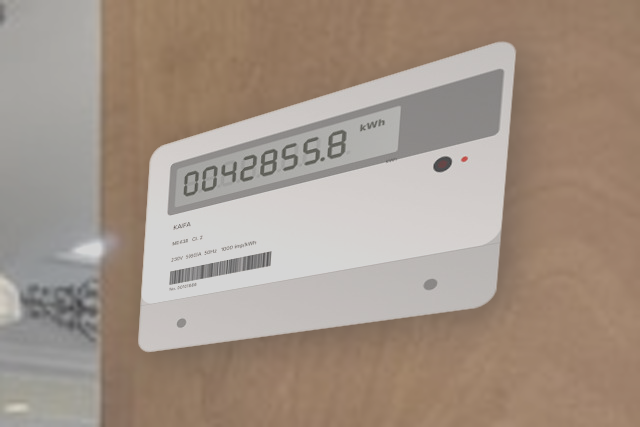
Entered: 42855.8 kWh
